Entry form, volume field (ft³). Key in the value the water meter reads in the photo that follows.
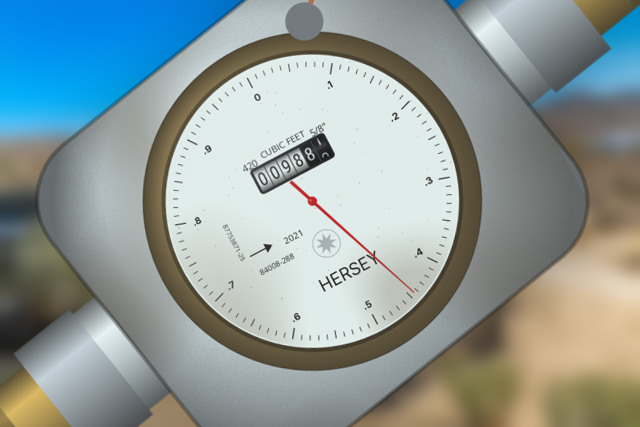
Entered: 9881.44 ft³
